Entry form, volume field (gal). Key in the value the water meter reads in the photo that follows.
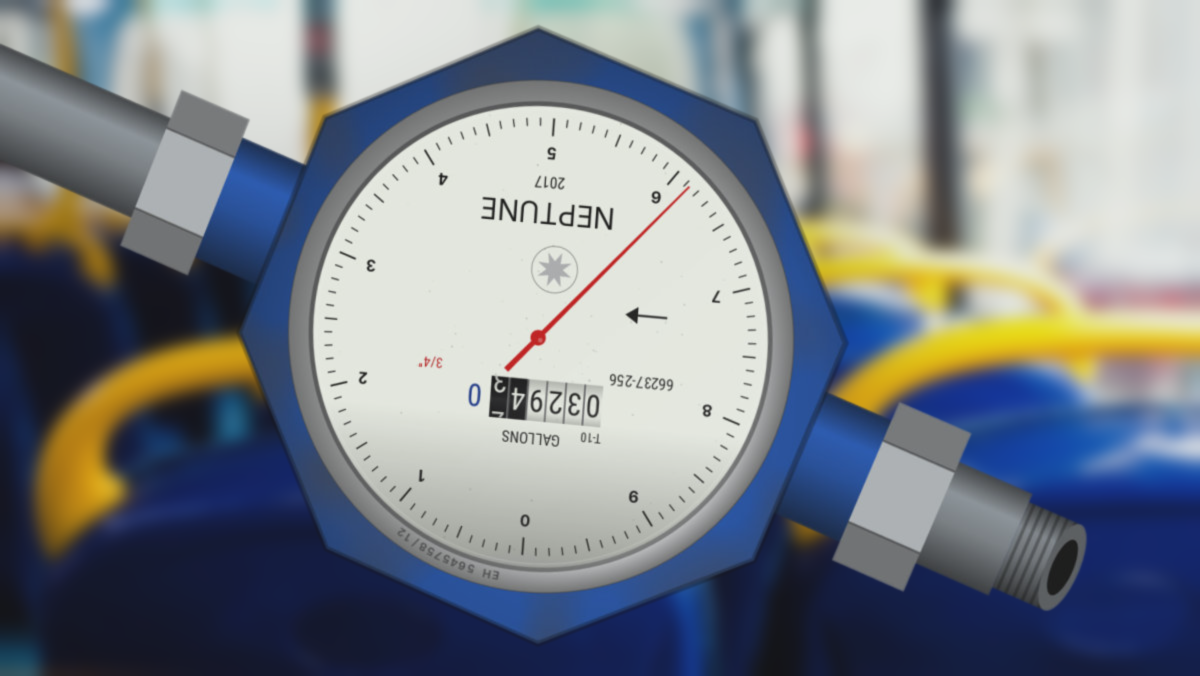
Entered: 329426.1 gal
